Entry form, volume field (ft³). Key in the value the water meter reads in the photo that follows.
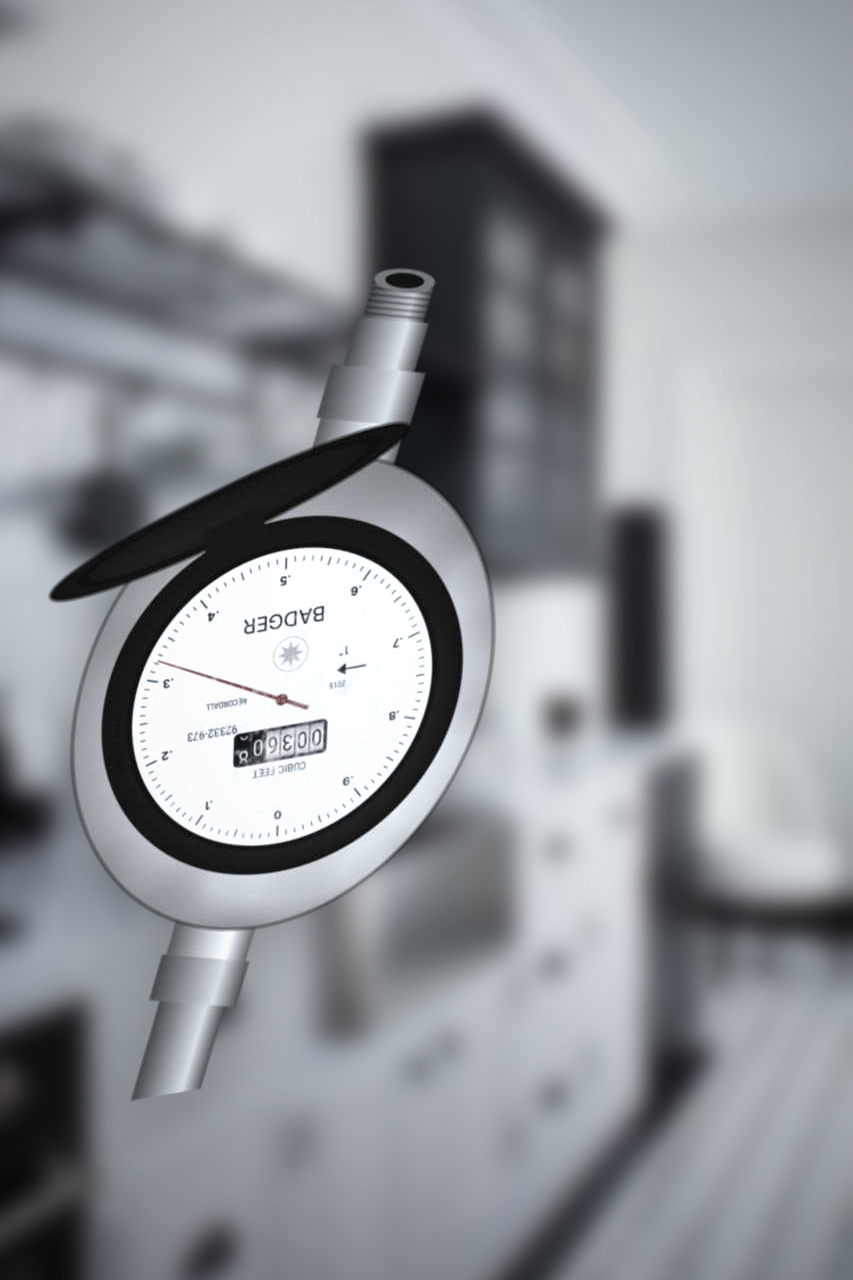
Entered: 3608.32 ft³
